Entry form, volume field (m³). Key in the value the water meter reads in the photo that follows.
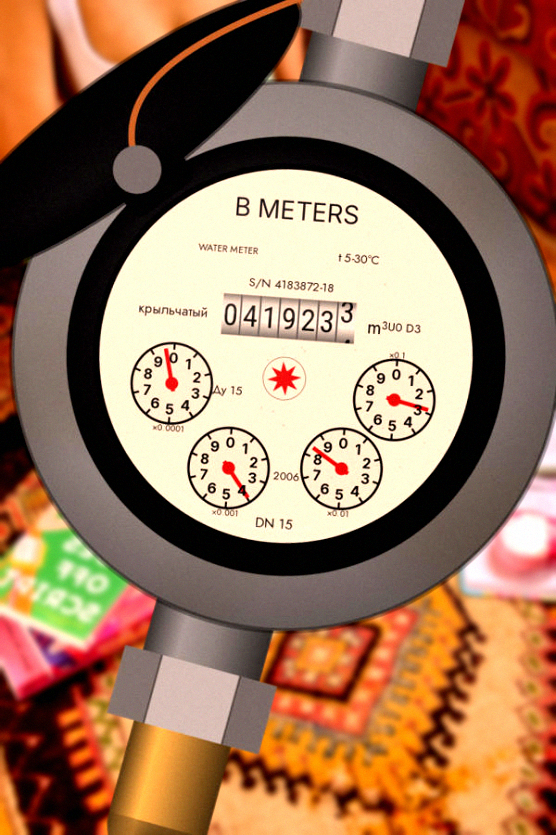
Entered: 419233.2839 m³
